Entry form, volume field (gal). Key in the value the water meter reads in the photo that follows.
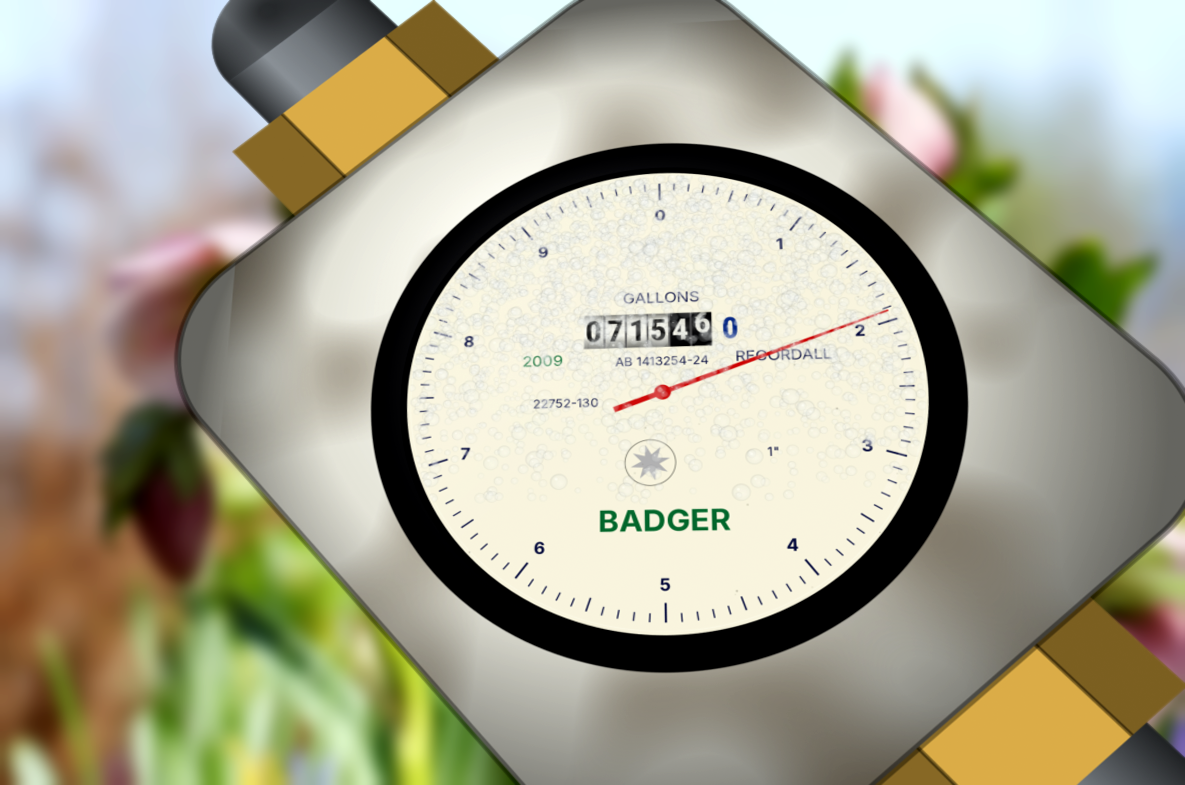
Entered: 715461.9 gal
